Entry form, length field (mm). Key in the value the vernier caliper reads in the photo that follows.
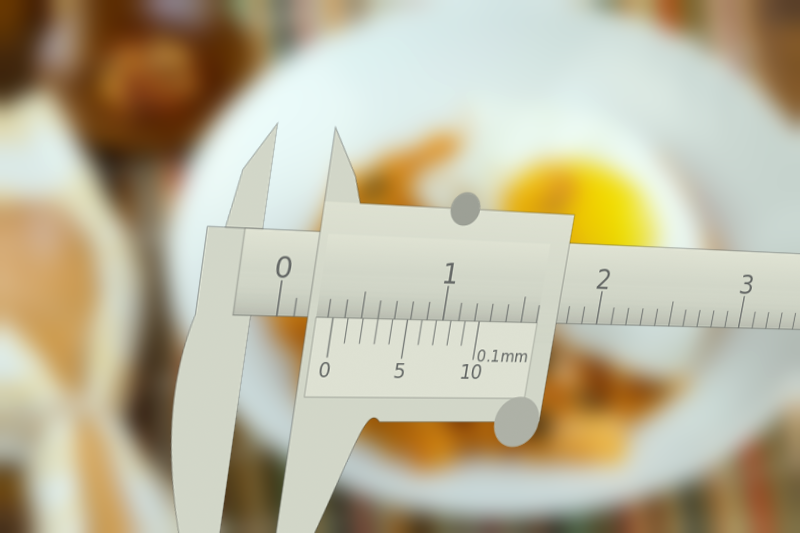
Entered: 3.3 mm
